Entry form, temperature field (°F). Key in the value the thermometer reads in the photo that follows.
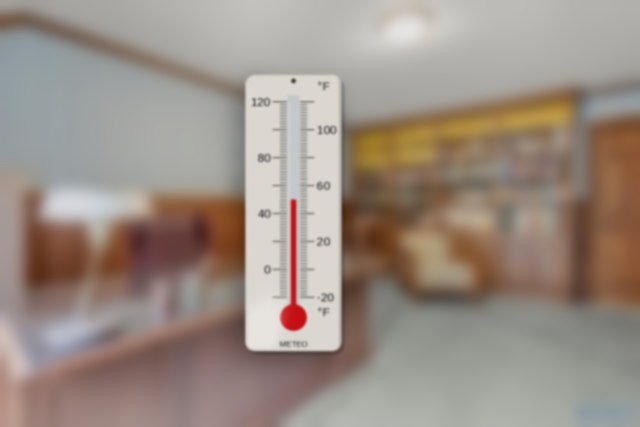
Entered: 50 °F
